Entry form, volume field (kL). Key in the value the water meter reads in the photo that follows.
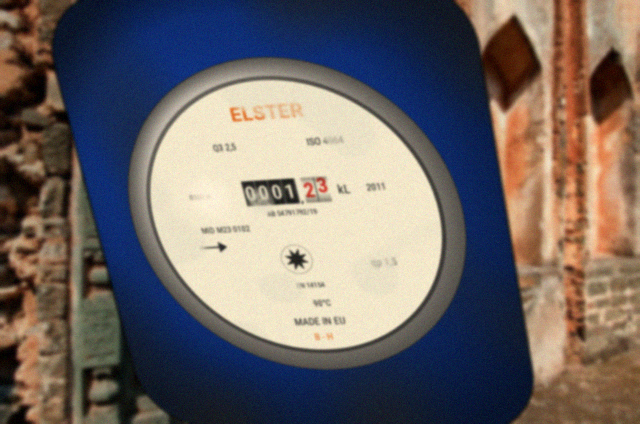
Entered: 1.23 kL
